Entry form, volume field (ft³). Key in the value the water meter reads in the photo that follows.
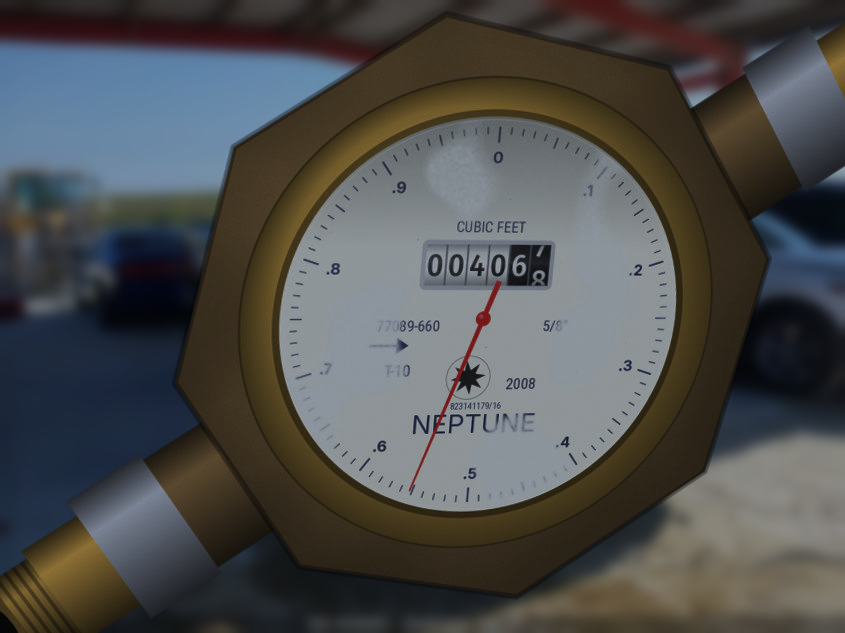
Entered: 4067.55 ft³
